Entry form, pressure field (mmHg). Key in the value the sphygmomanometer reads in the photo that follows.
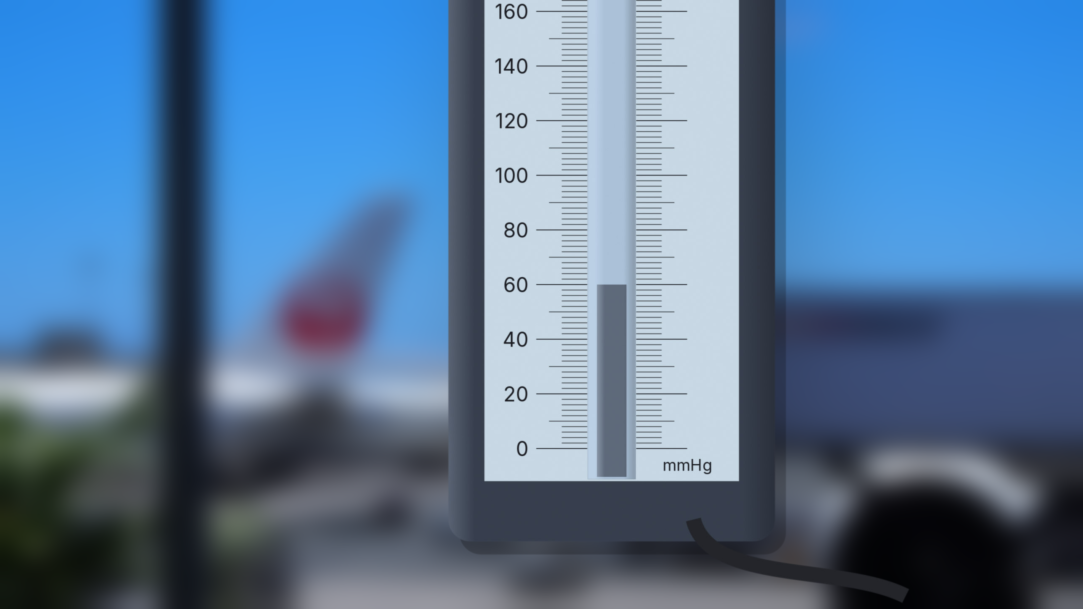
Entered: 60 mmHg
